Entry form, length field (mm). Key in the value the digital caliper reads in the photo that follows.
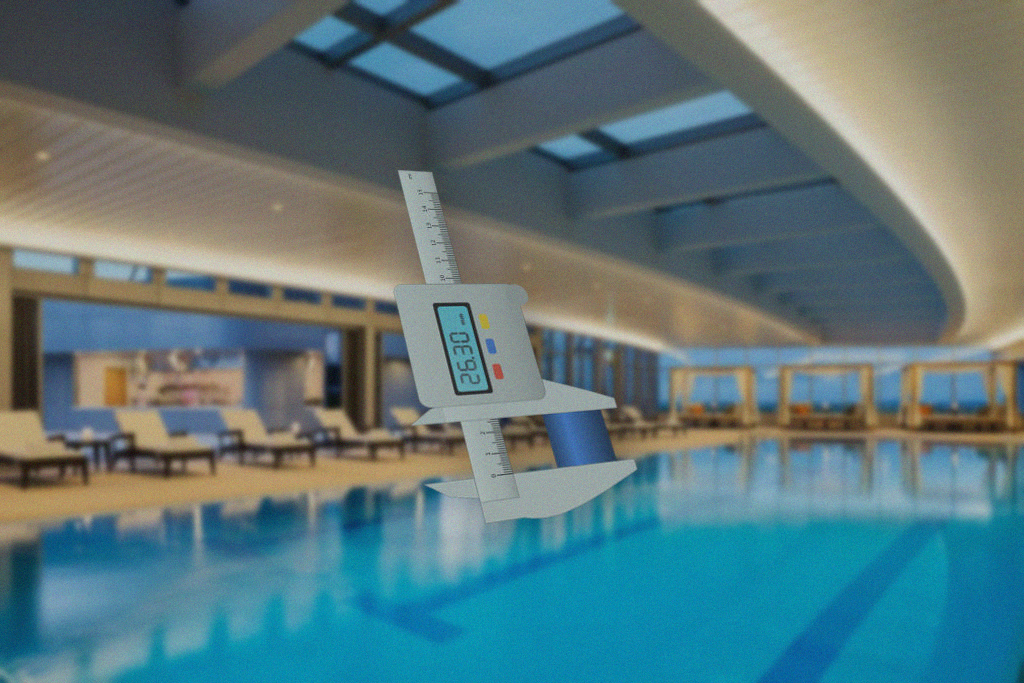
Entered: 26.30 mm
